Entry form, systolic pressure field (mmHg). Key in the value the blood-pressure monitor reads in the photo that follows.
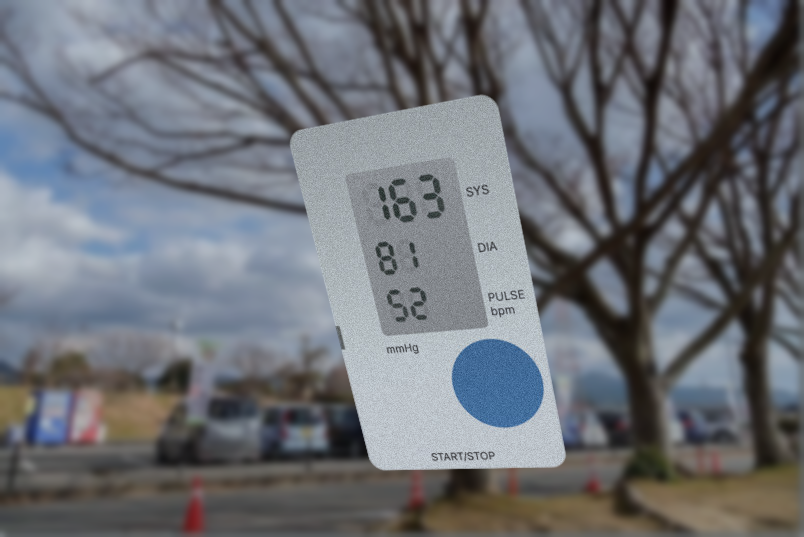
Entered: 163 mmHg
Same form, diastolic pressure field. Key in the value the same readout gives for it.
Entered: 81 mmHg
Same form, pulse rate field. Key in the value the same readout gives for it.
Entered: 52 bpm
